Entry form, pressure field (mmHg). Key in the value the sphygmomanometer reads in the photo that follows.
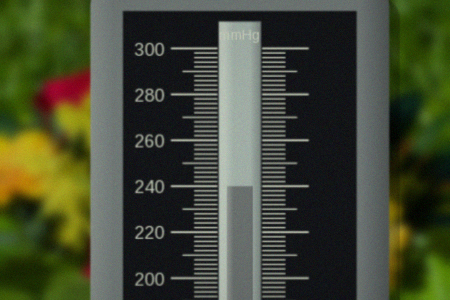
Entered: 240 mmHg
